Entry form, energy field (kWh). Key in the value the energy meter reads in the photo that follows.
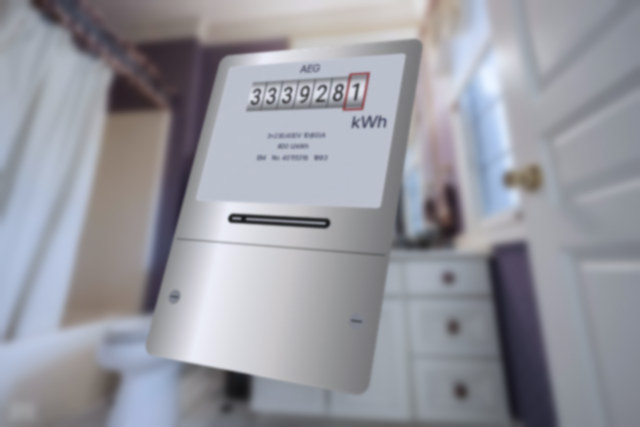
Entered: 333928.1 kWh
